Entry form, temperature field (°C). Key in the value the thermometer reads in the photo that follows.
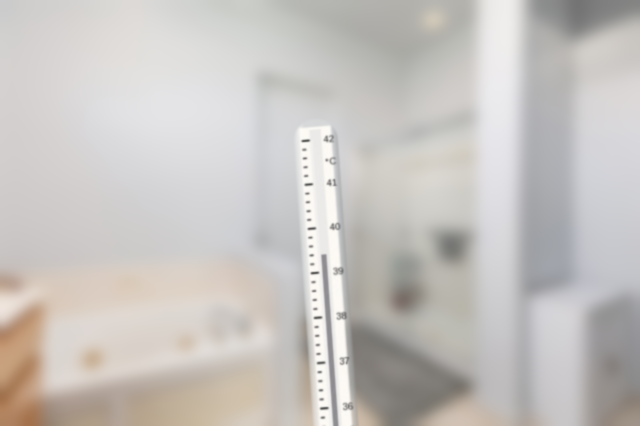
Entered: 39.4 °C
